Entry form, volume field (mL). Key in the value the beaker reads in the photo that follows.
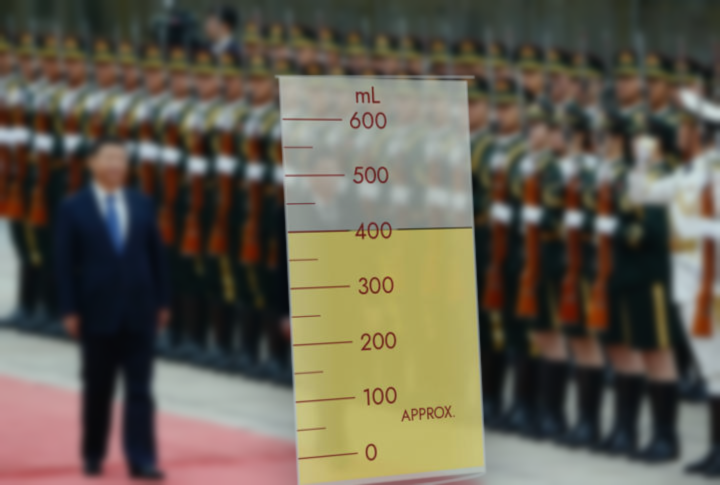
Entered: 400 mL
